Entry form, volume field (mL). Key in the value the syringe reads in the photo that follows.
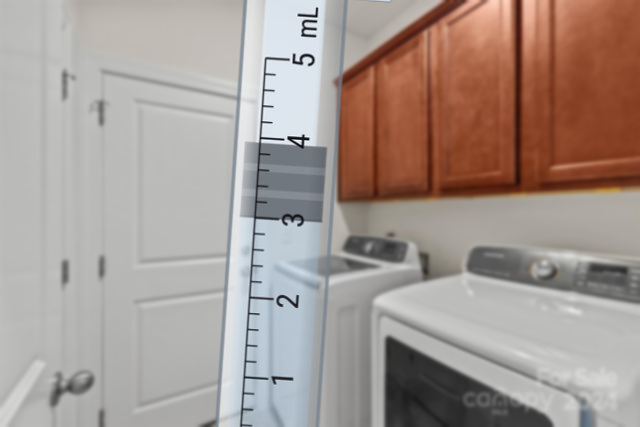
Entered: 3 mL
